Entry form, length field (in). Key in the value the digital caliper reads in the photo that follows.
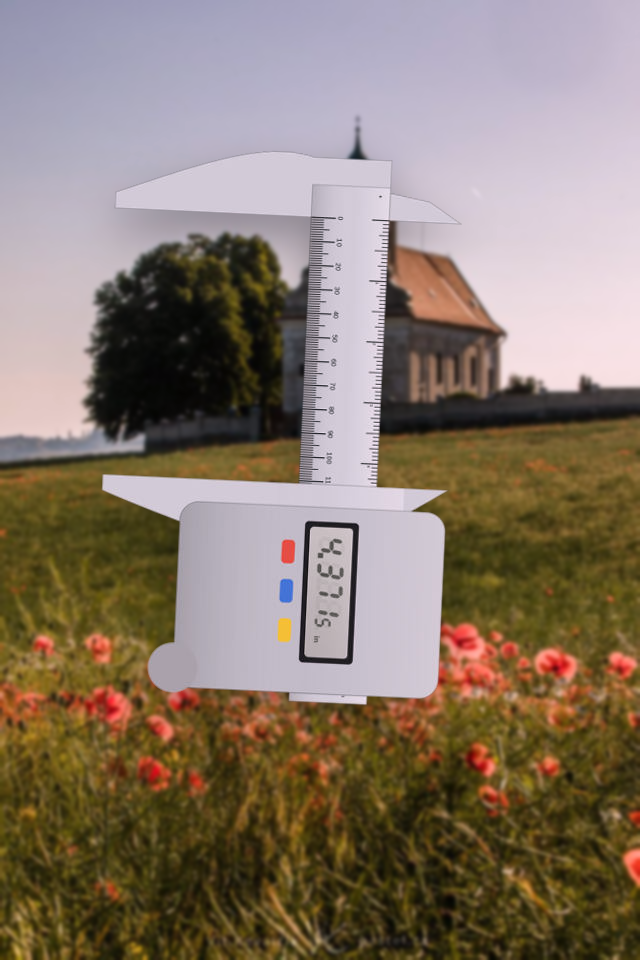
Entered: 4.3715 in
